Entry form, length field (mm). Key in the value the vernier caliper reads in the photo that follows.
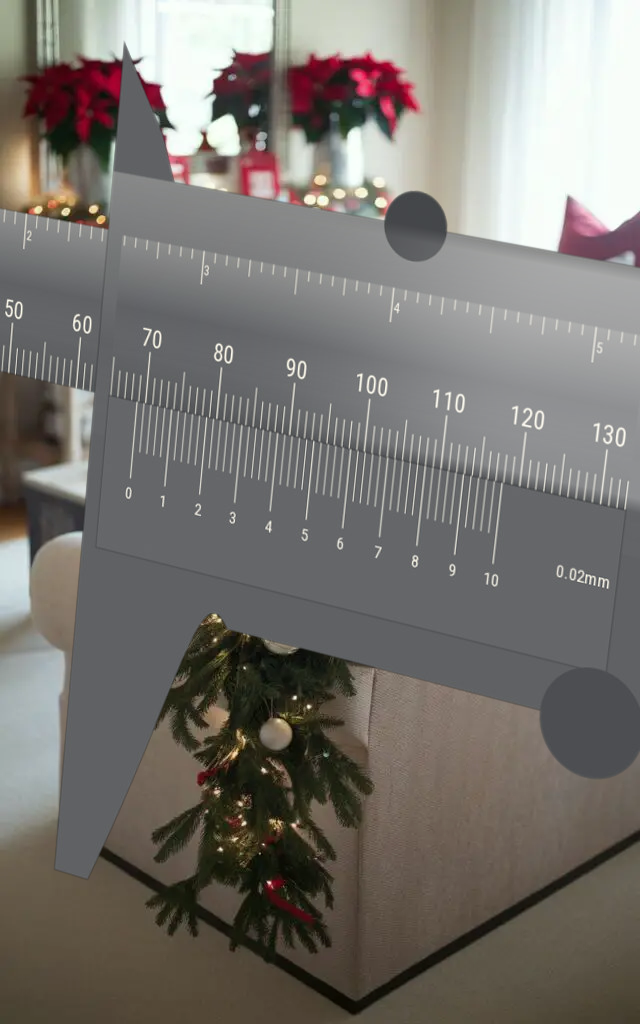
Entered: 68.8 mm
